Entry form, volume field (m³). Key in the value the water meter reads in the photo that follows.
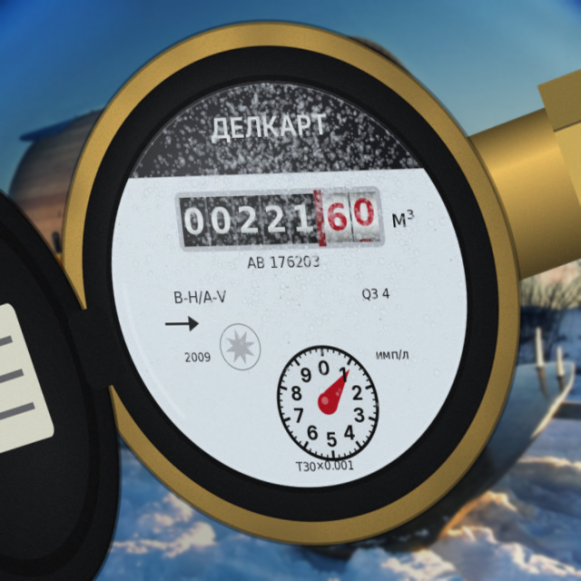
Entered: 221.601 m³
